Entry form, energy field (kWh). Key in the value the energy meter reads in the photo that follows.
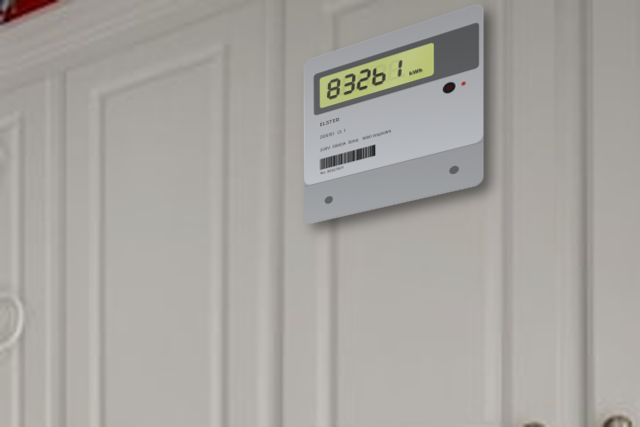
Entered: 83261 kWh
